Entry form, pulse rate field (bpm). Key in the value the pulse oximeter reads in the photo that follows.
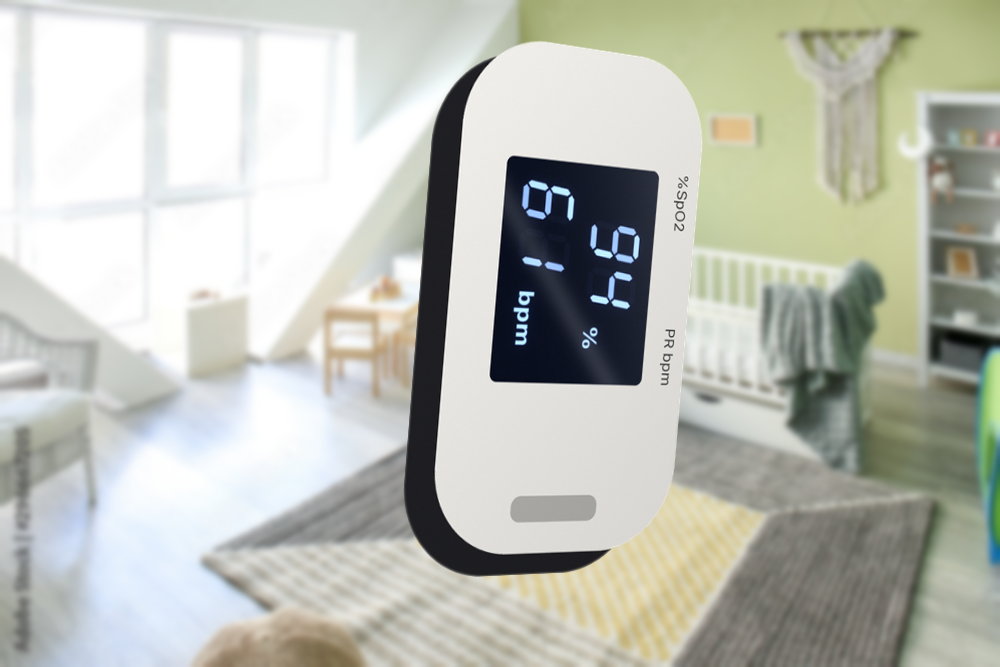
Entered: 61 bpm
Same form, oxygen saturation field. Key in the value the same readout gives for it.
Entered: 94 %
